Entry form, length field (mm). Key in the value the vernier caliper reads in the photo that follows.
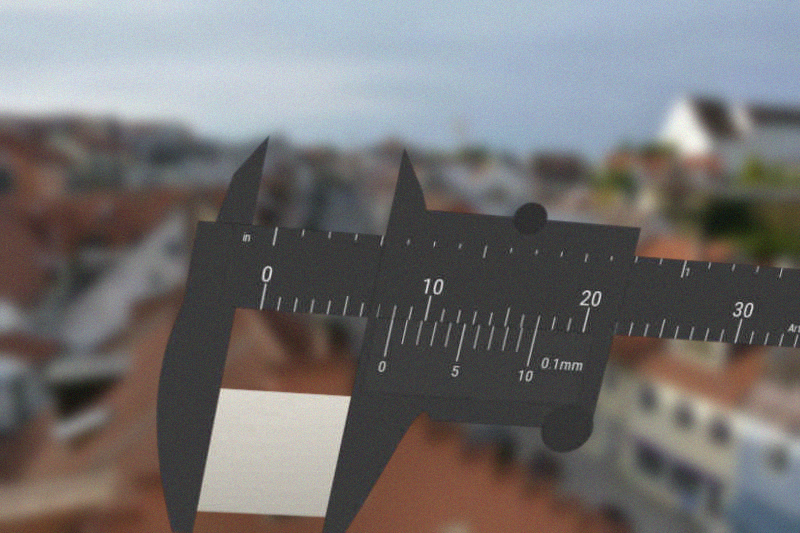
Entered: 8.0 mm
